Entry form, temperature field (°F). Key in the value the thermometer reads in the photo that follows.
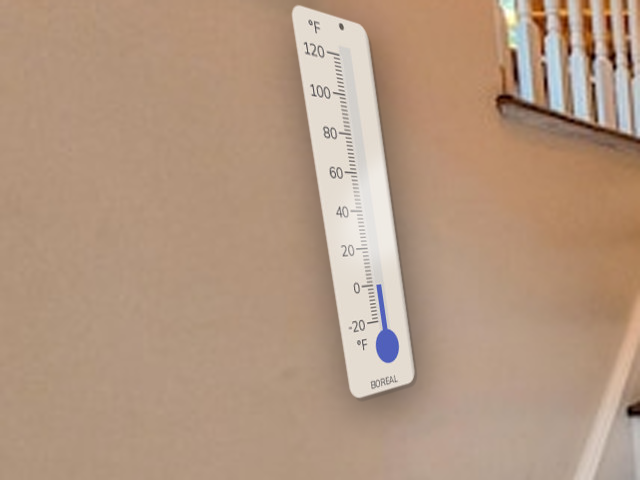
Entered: 0 °F
